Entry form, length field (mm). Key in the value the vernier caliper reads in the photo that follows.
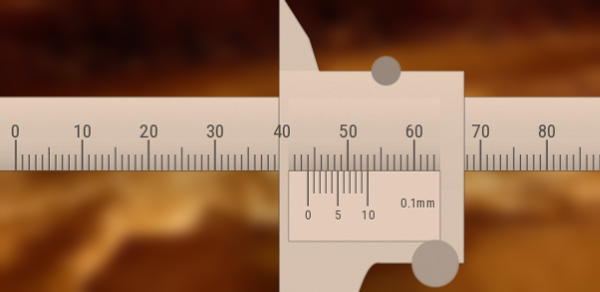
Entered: 44.0 mm
